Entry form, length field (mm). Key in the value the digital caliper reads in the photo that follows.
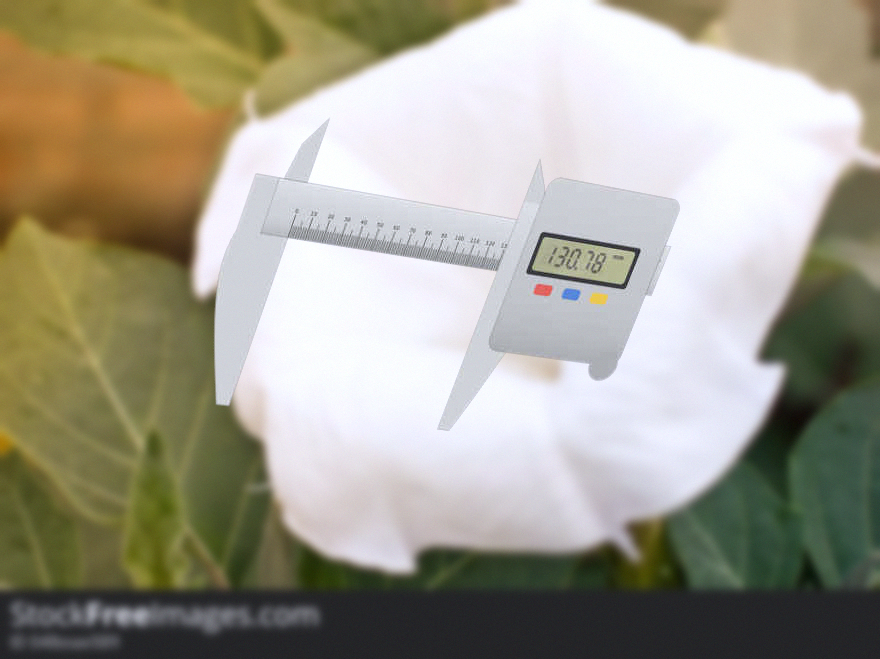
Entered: 130.78 mm
